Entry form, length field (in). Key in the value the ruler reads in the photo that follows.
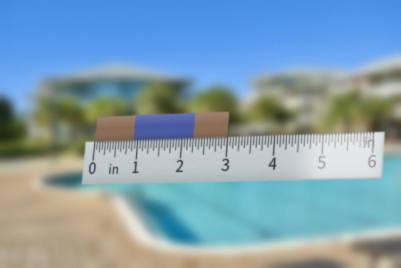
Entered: 3 in
